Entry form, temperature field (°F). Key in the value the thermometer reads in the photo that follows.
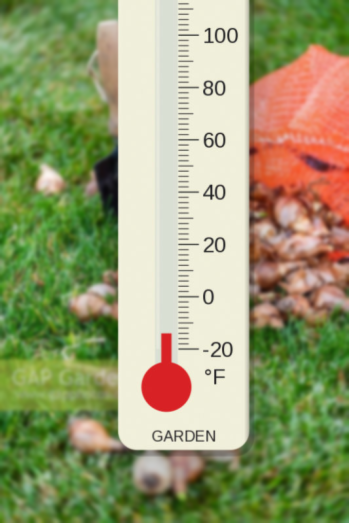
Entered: -14 °F
